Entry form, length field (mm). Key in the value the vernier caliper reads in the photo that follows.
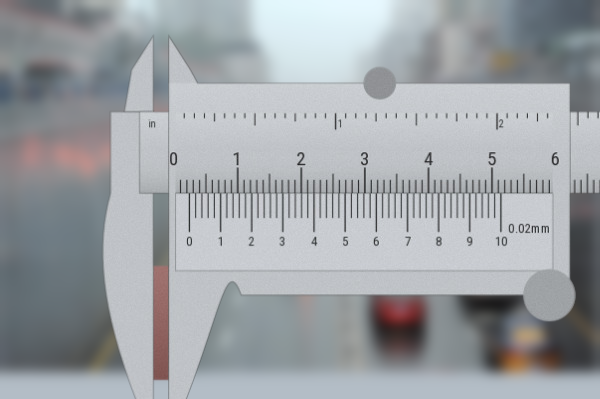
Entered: 2.4 mm
